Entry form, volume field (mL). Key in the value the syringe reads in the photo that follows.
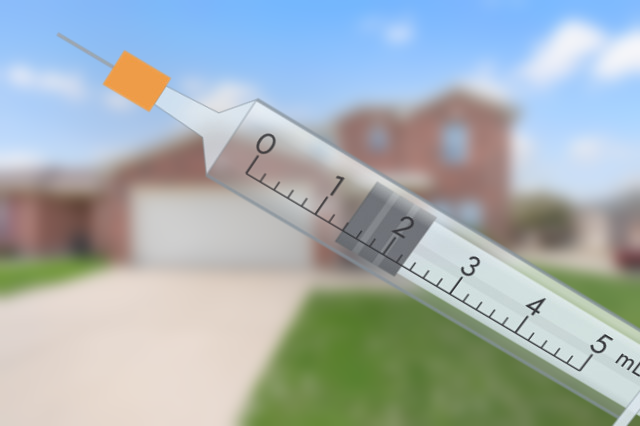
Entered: 1.4 mL
